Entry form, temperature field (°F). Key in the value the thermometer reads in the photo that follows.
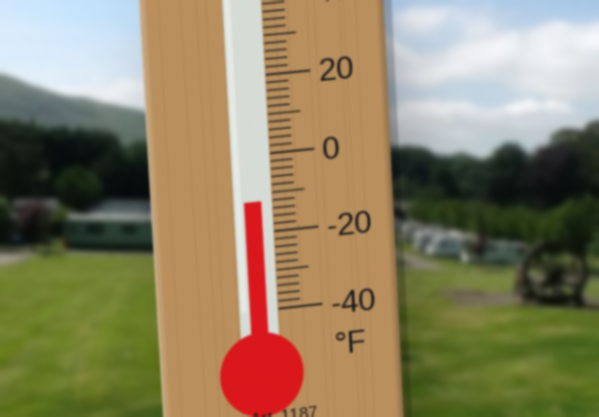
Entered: -12 °F
